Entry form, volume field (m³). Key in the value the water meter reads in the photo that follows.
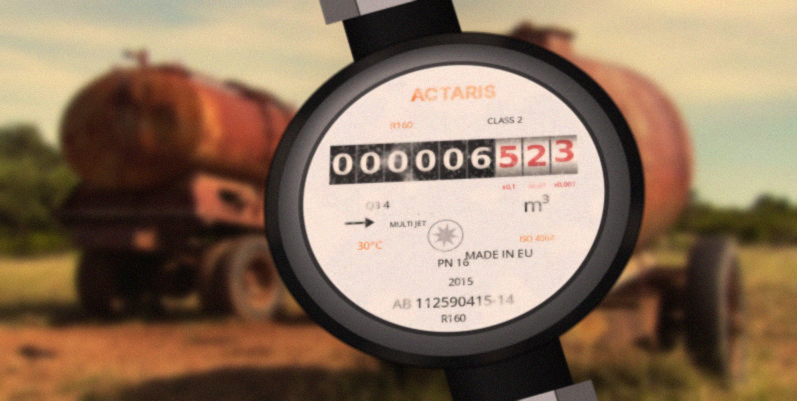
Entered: 6.523 m³
